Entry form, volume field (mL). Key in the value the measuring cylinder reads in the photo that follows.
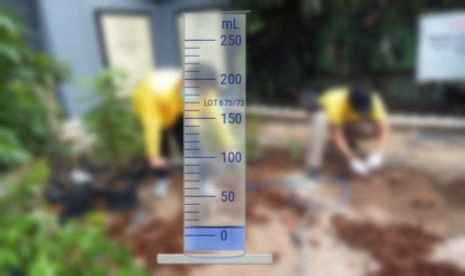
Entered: 10 mL
